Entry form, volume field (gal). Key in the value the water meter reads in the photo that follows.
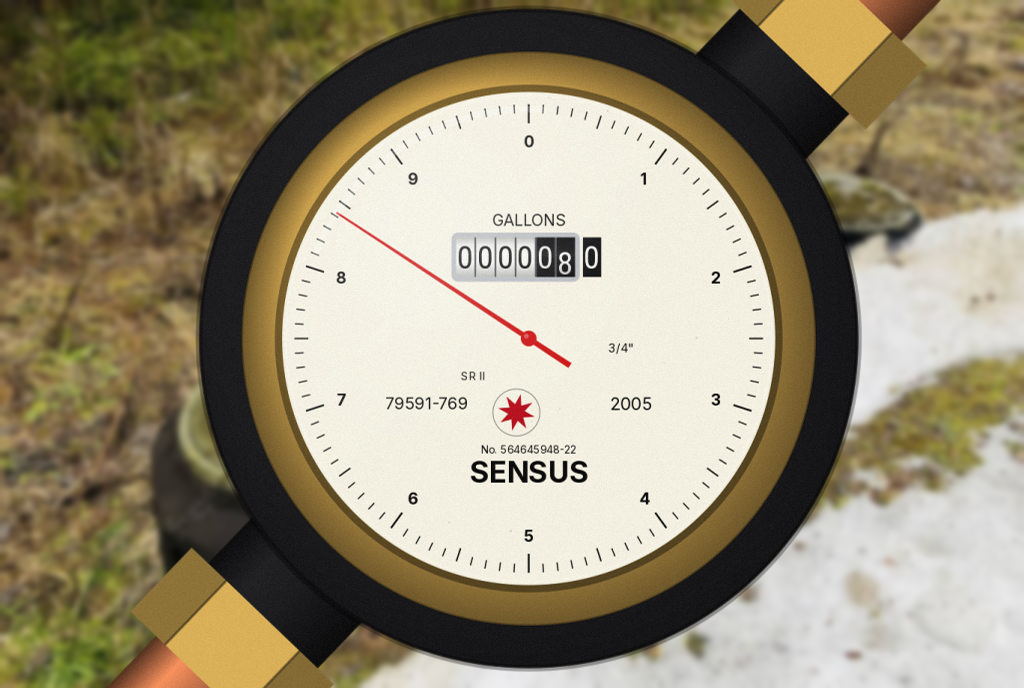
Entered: 78.4 gal
